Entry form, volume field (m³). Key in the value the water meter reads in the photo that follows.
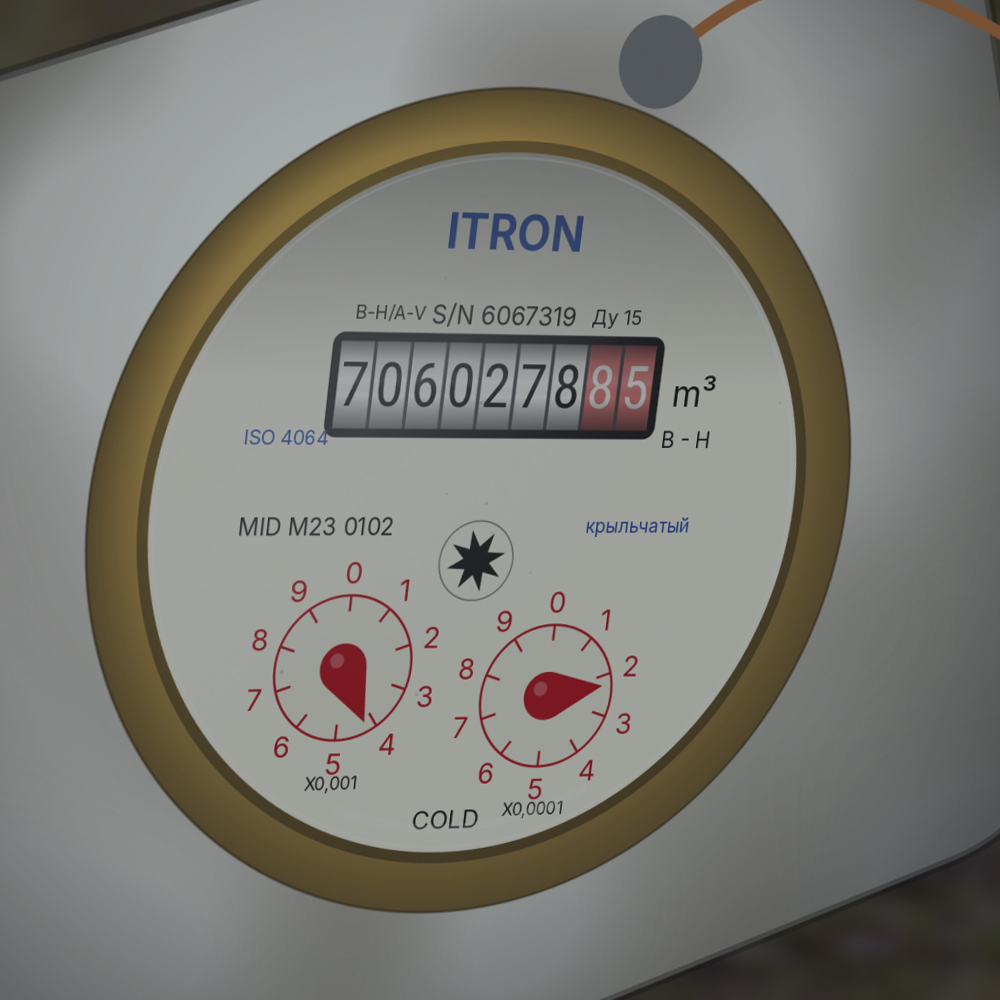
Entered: 7060278.8542 m³
